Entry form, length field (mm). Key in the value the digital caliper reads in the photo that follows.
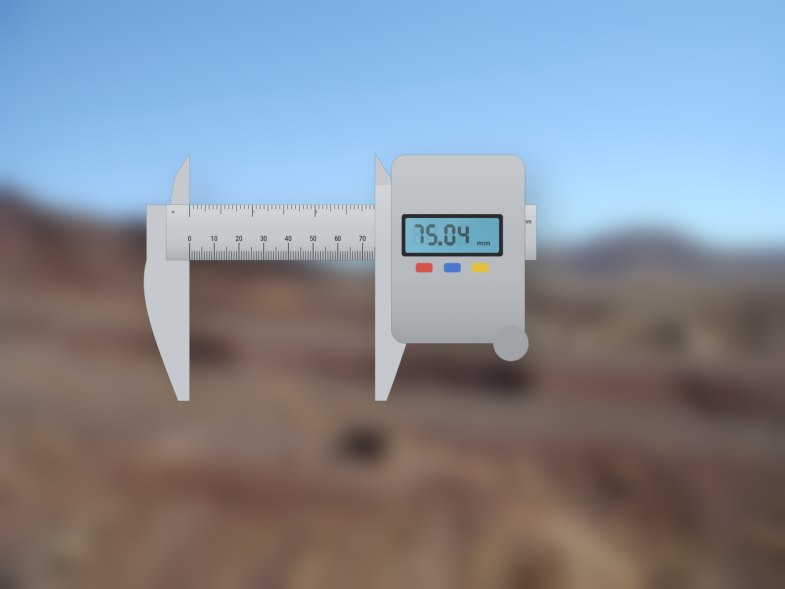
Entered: 75.04 mm
